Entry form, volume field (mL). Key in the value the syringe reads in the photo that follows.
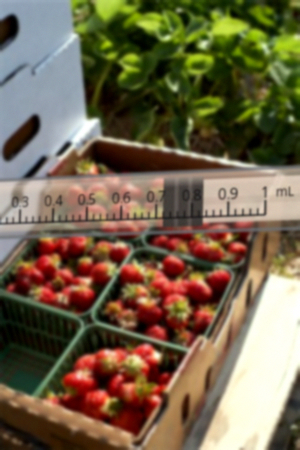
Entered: 0.72 mL
